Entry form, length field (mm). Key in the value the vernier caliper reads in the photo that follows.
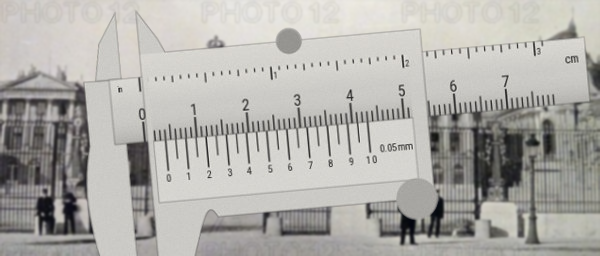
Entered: 4.0 mm
